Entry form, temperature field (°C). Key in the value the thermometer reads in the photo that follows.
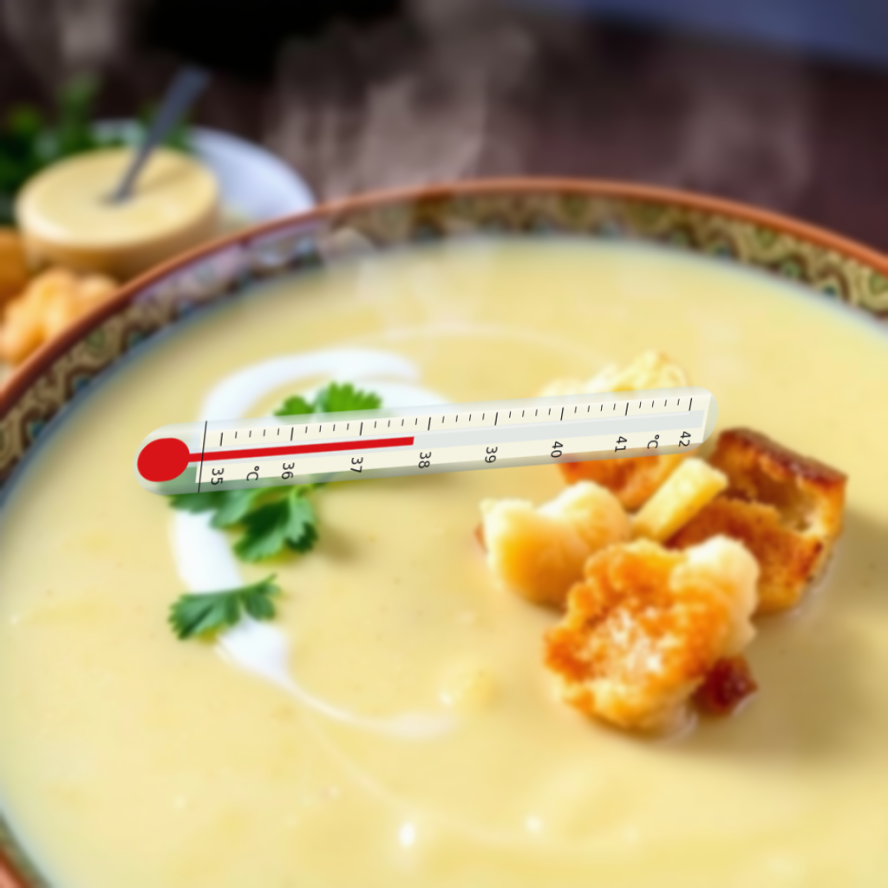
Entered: 37.8 °C
